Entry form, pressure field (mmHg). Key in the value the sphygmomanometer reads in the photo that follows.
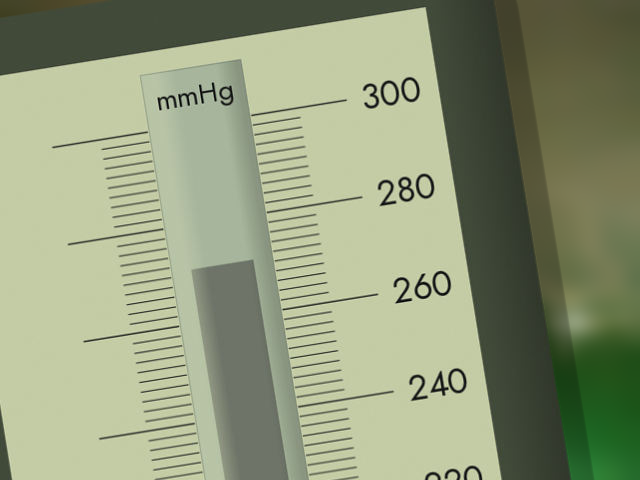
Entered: 271 mmHg
